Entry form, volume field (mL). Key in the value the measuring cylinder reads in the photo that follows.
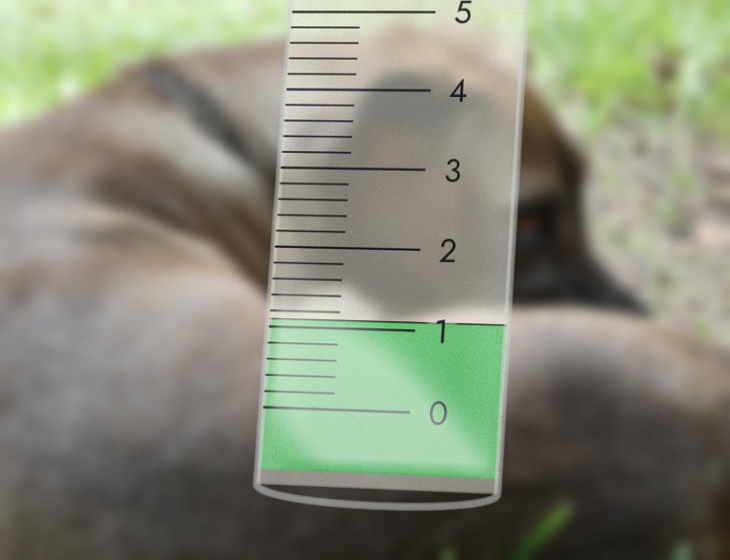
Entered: 1.1 mL
